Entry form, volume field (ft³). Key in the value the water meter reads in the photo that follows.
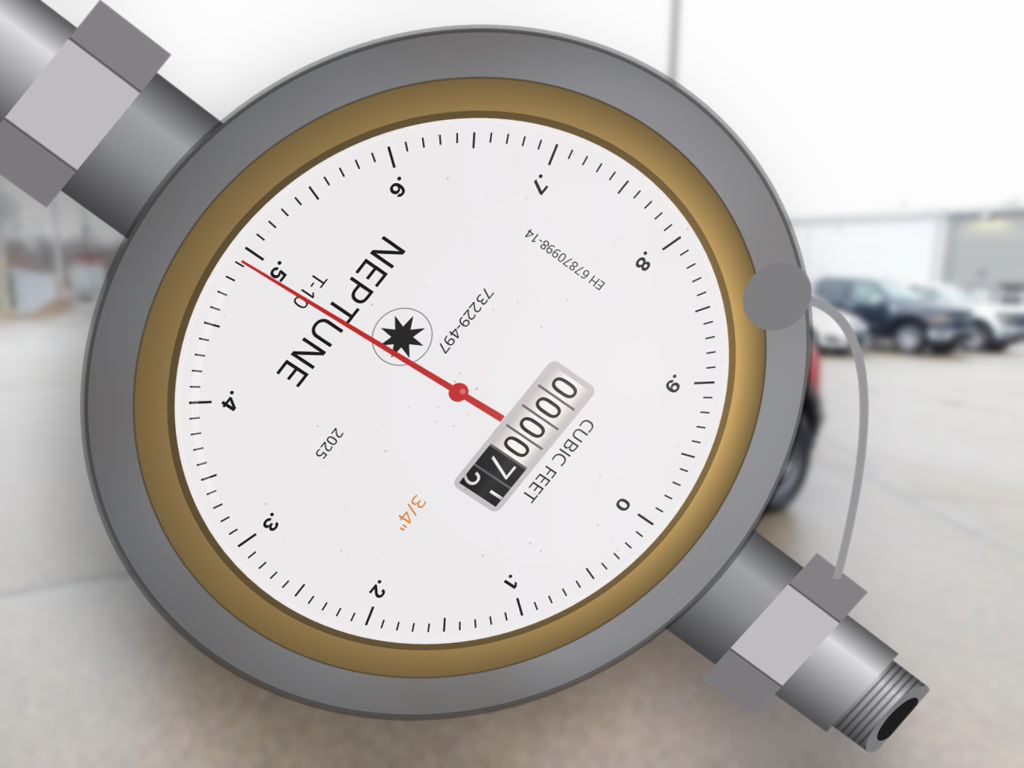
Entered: 71.49 ft³
